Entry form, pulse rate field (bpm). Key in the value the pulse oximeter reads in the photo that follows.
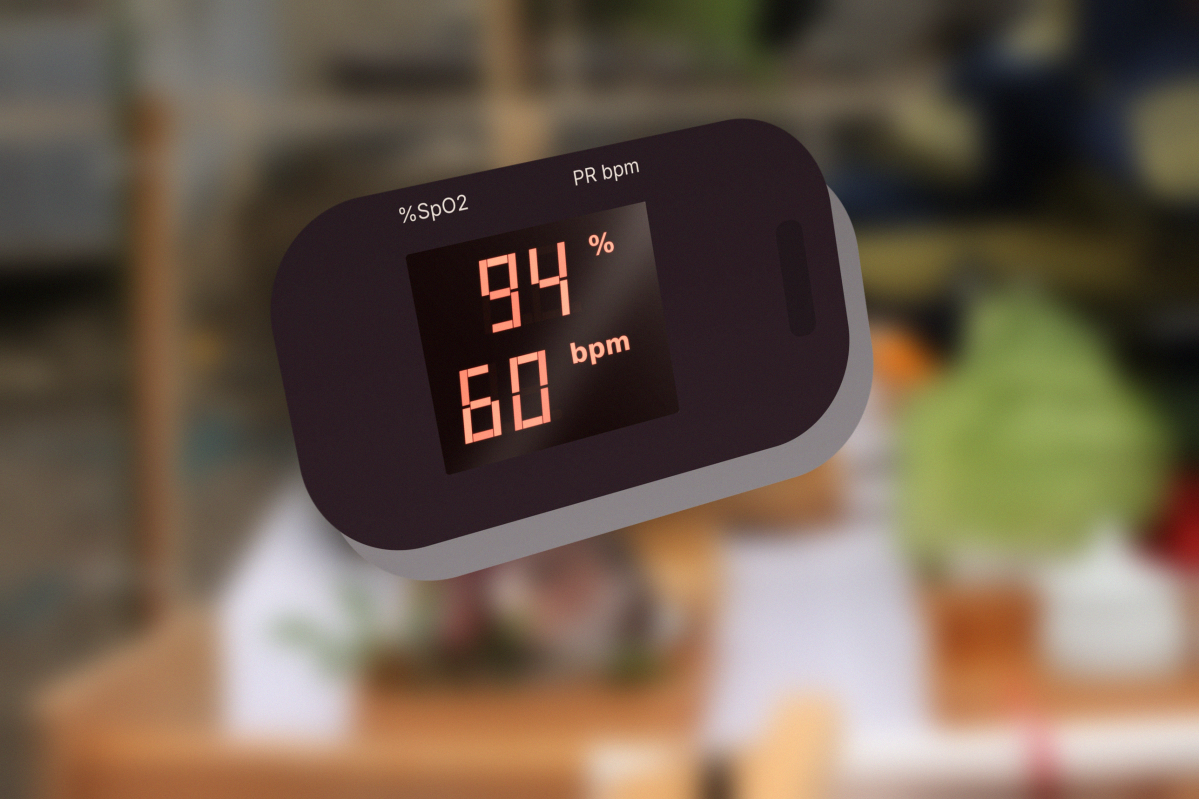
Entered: 60 bpm
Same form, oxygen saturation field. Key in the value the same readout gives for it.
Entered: 94 %
